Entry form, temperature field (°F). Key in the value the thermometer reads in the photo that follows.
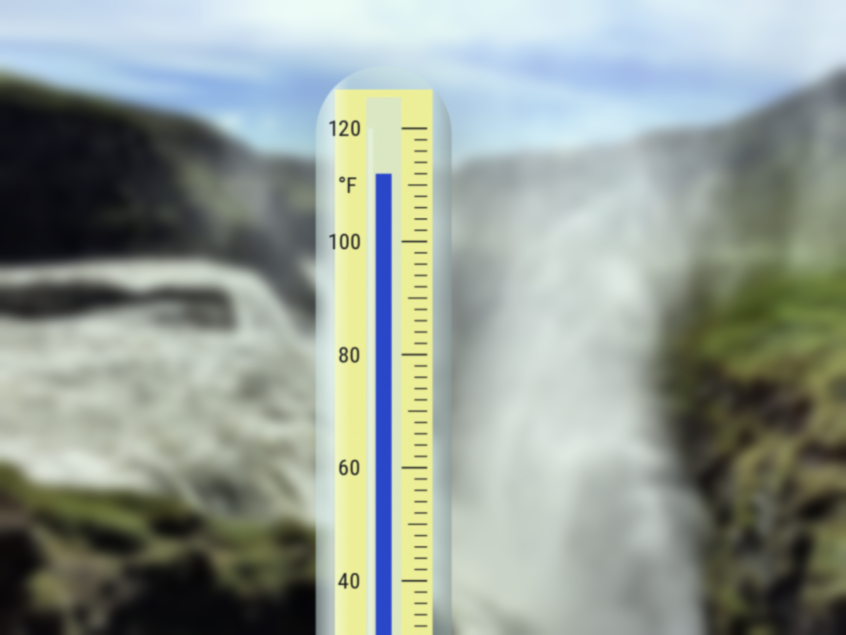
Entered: 112 °F
